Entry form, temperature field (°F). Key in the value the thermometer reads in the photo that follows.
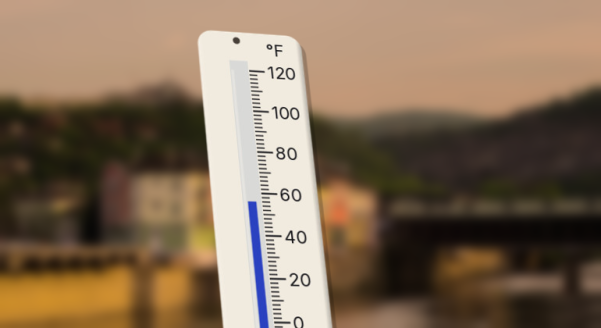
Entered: 56 °F
